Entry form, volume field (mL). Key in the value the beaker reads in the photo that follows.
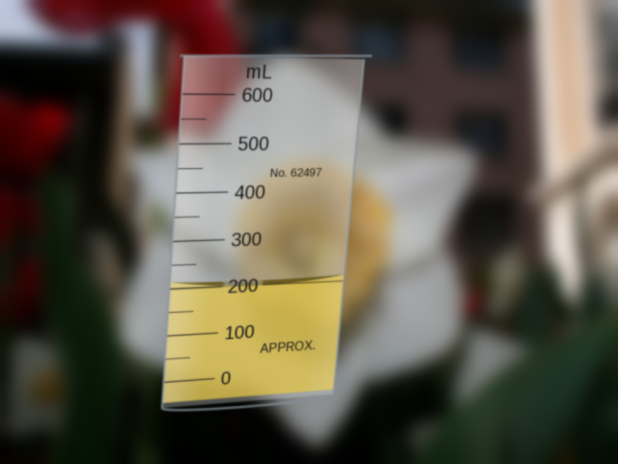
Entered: 200 mL
